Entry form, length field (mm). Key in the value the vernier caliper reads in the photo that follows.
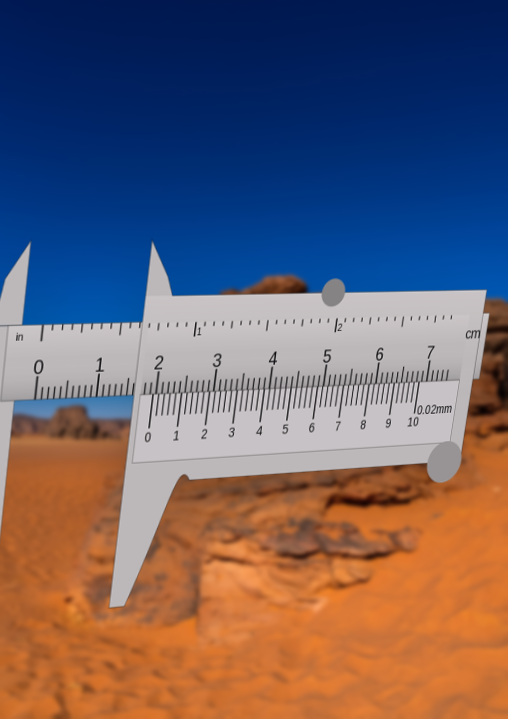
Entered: 19.5 mm
